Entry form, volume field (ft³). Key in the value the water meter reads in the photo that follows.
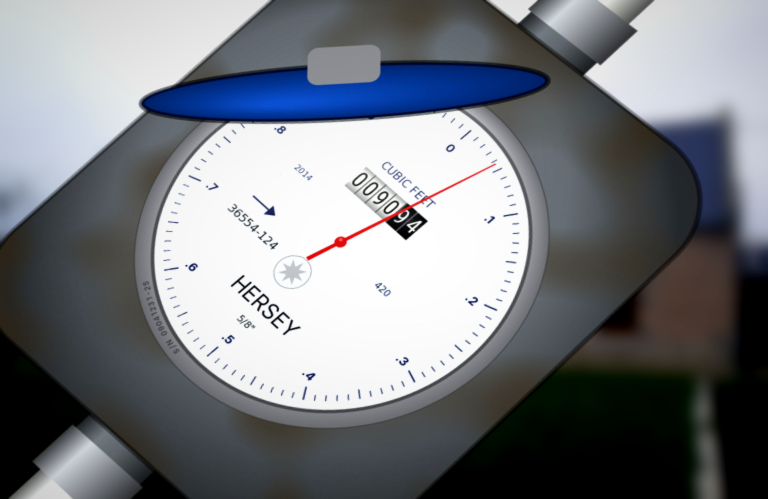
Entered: 9094.04 ft³
